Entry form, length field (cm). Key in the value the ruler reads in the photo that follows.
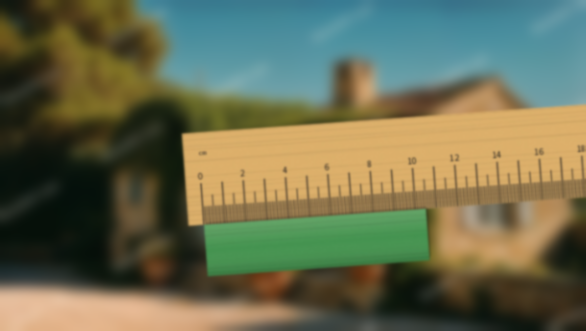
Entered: 10.5 cm
